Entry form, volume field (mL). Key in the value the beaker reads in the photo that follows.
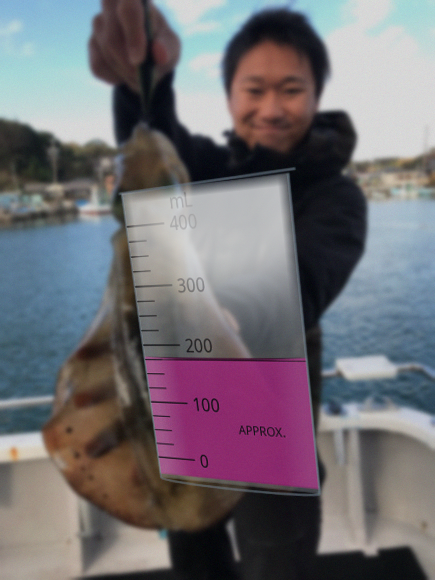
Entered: 175 mL
